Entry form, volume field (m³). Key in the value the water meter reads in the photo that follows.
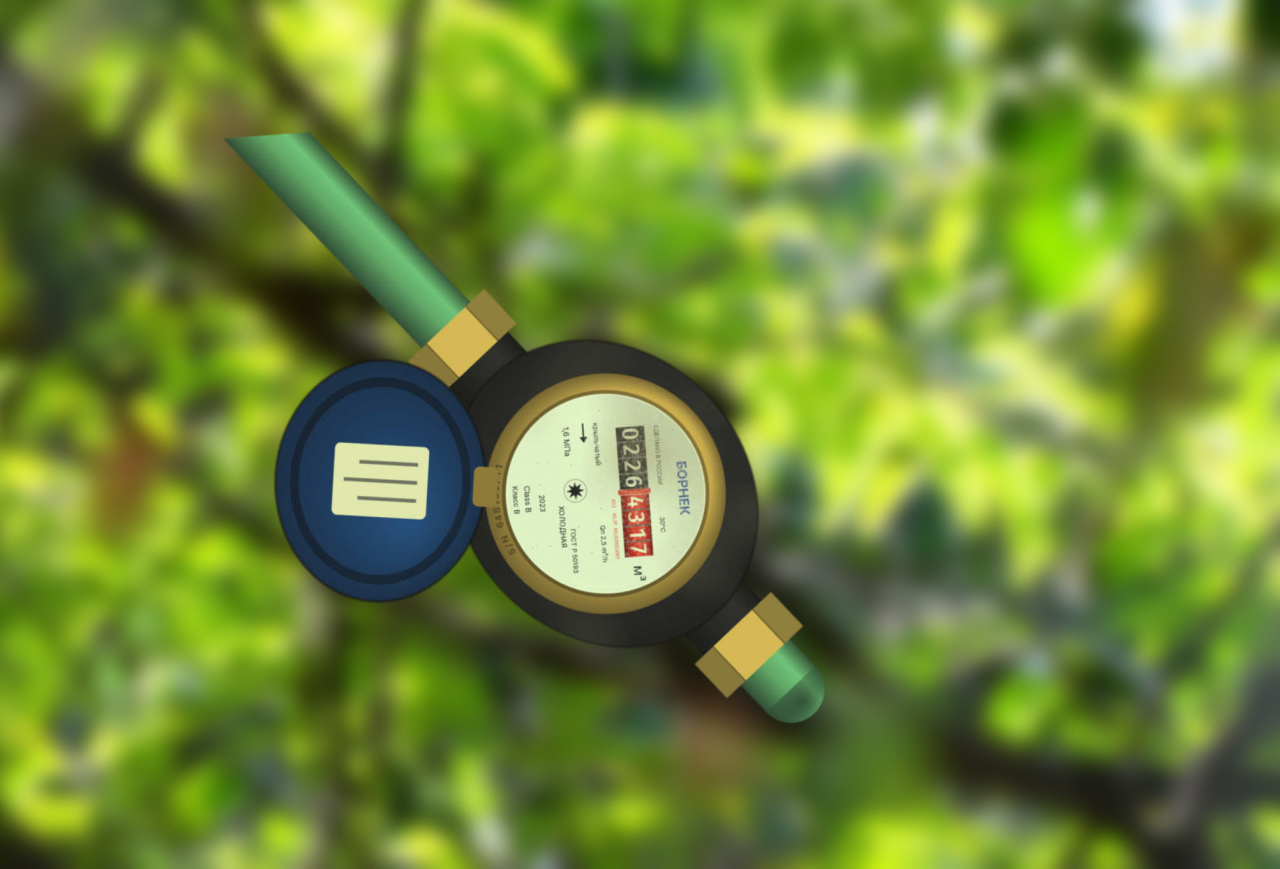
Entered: 226.4317 m³
